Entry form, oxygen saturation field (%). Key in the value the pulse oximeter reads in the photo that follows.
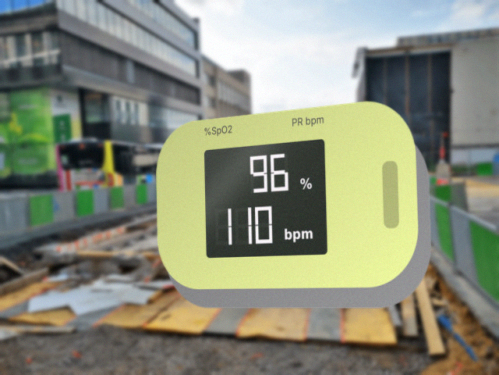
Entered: 96 %
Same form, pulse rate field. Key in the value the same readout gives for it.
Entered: 110 bpm
